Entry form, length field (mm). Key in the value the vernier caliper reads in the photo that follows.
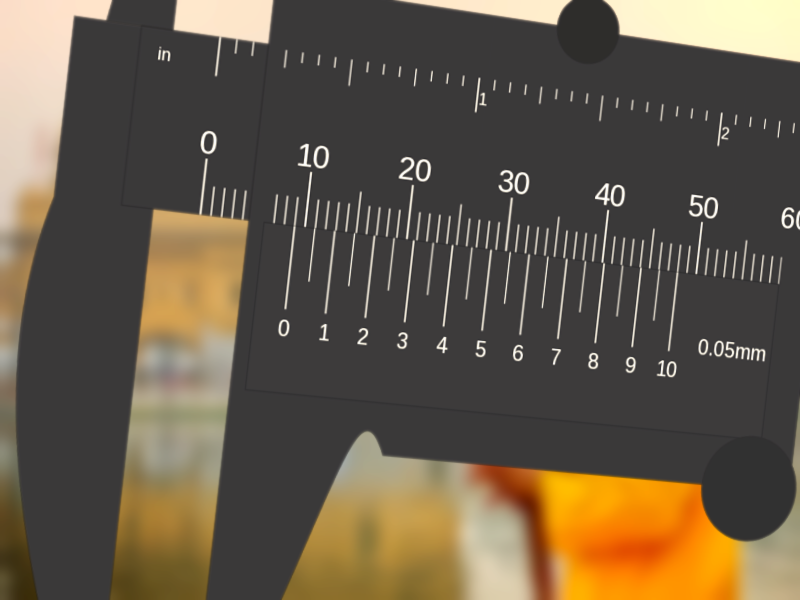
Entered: 9.0 mm
